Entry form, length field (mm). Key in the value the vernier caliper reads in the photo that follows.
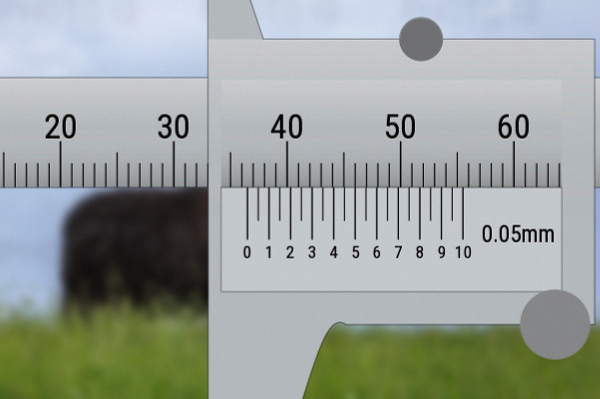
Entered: 36.5 mm
